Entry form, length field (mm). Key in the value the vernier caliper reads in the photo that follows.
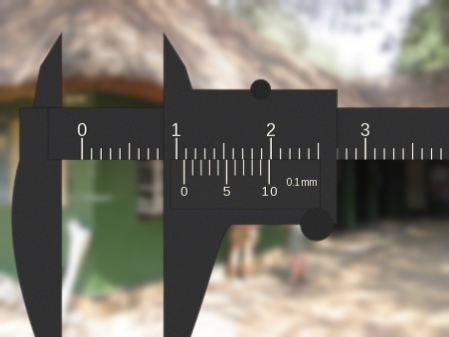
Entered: 10.8 mm
